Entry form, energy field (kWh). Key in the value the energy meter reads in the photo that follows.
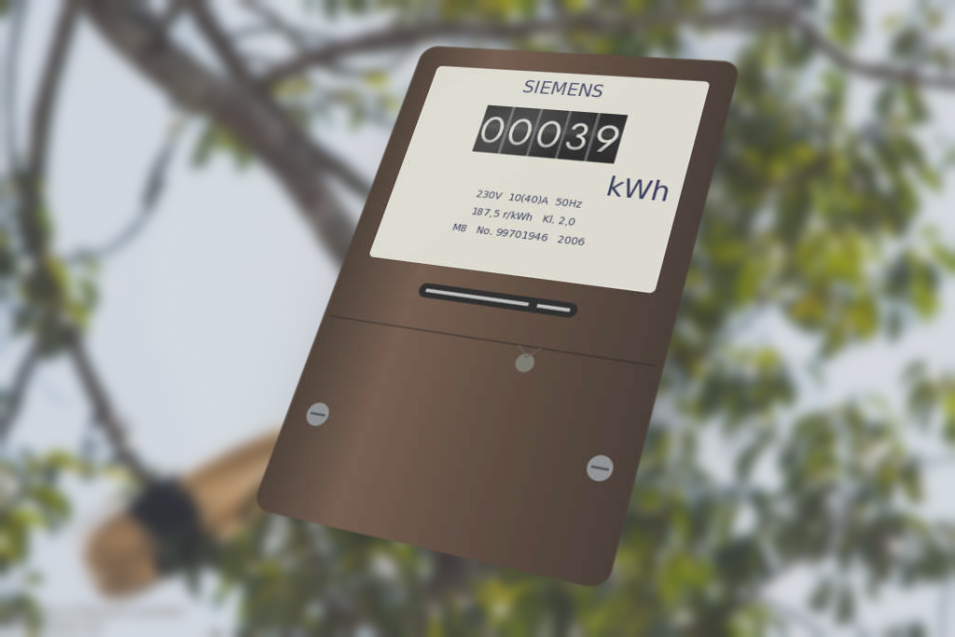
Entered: 39 kWh
